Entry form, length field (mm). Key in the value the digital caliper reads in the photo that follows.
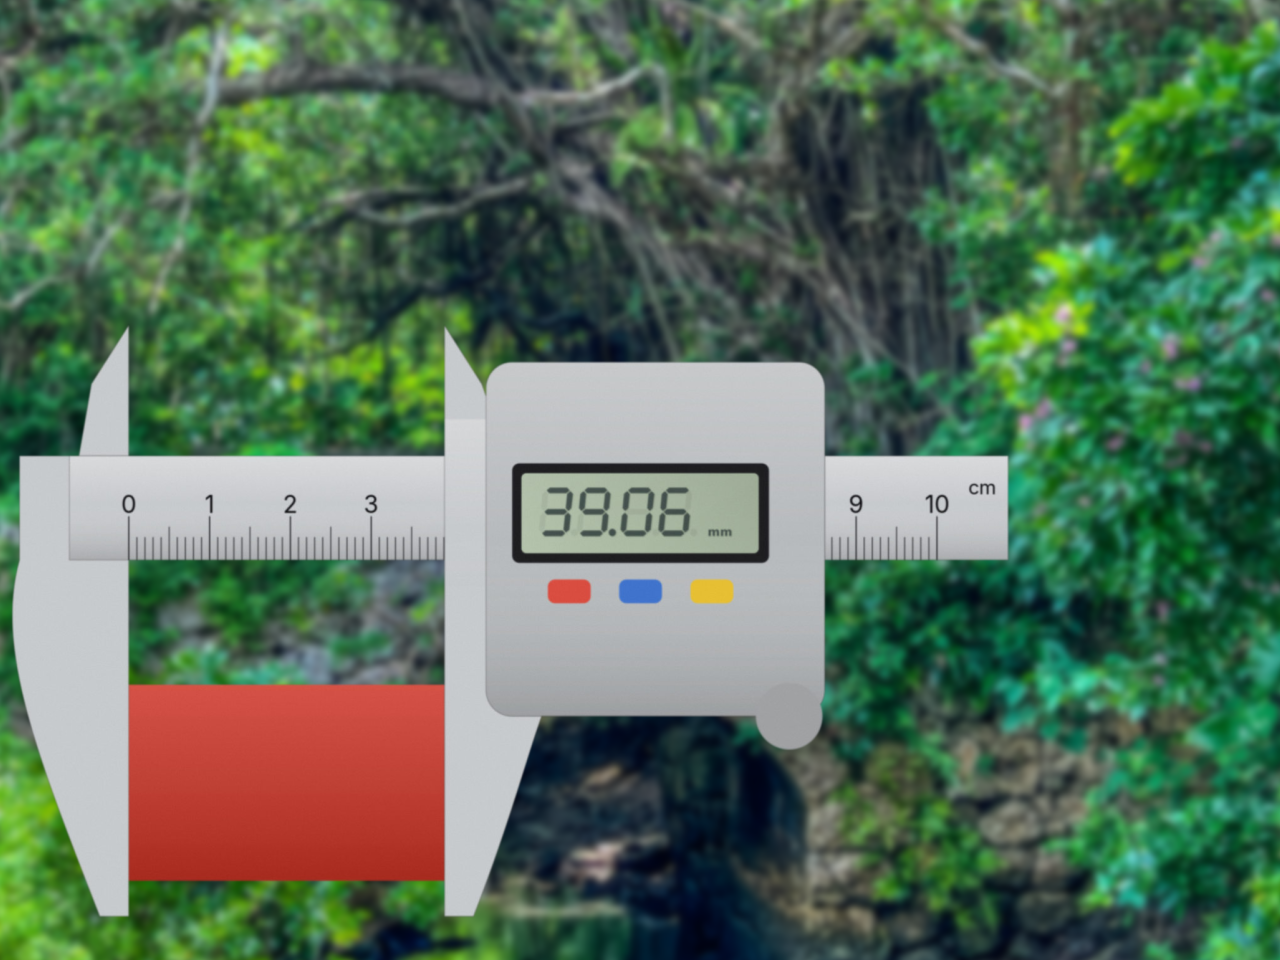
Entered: 39.06 mm
